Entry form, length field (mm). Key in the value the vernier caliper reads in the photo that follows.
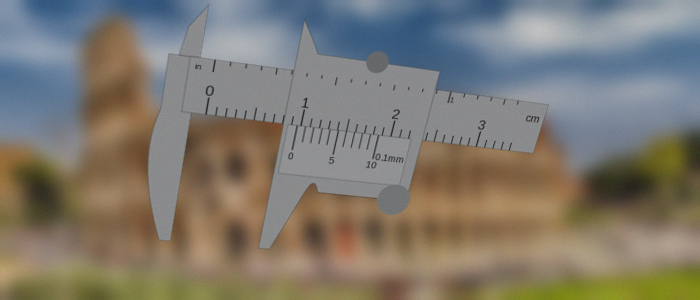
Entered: 9.6 mm
